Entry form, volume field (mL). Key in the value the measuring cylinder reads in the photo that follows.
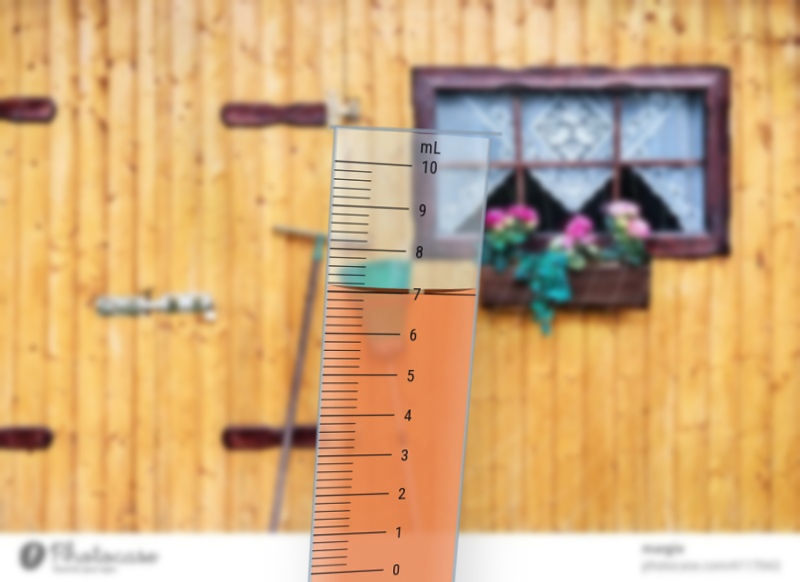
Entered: 7 mL
